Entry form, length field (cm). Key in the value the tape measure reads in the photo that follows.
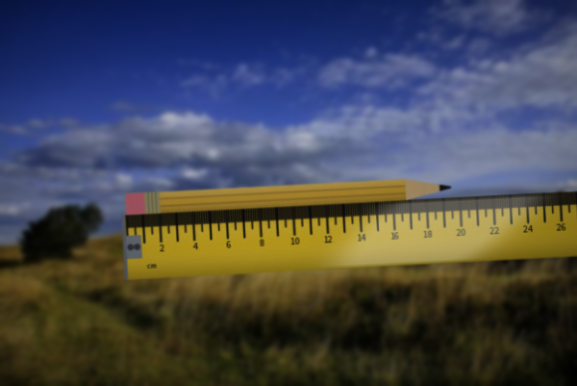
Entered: 19.5 cm
